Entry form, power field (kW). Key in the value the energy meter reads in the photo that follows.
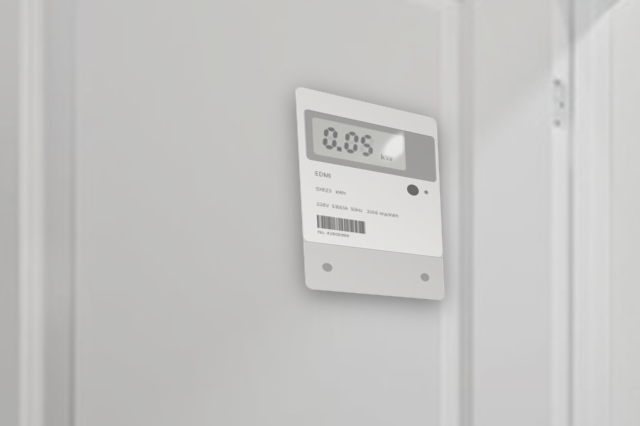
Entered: 0.05 kW
